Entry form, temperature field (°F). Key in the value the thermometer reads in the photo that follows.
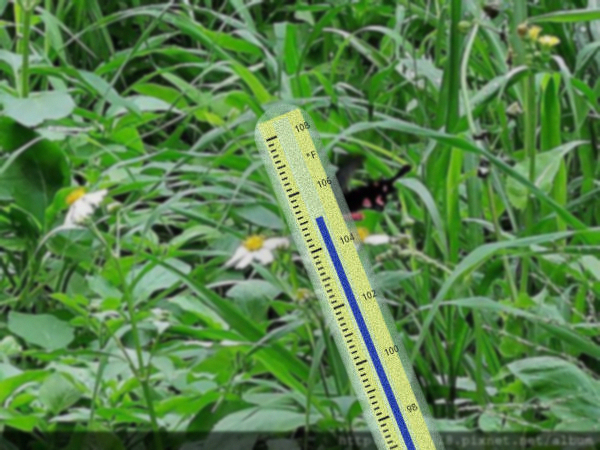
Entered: 105 °F
